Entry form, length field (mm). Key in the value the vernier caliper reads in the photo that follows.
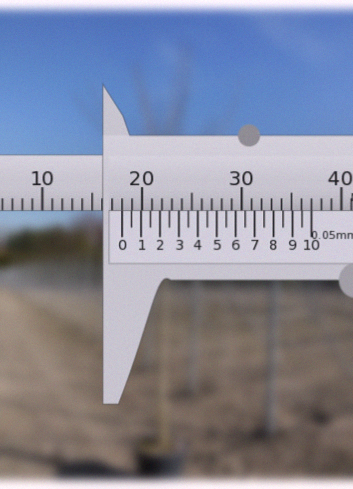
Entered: 18.0 mm
